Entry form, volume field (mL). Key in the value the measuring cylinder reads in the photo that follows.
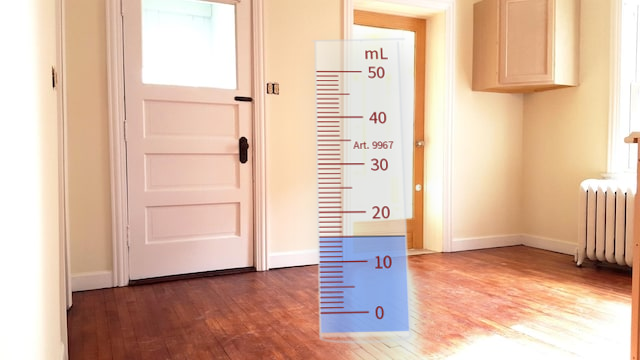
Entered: 15 mL
